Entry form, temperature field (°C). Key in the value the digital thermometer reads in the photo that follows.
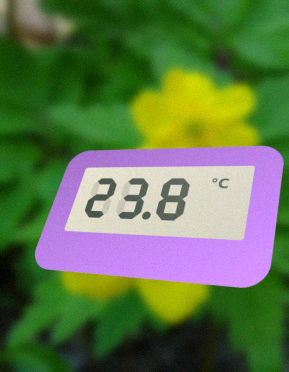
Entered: 23.8 °C
